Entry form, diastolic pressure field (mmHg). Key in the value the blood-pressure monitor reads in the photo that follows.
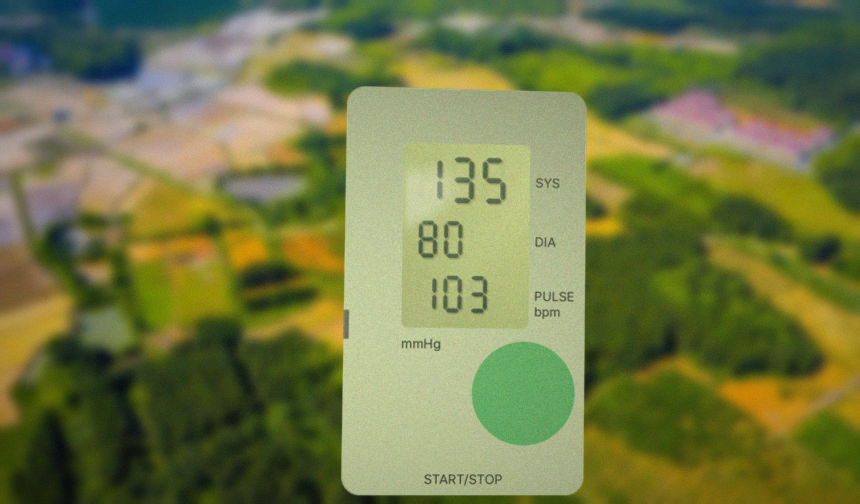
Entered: 80 mmHg
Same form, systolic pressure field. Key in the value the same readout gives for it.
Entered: 135 mmHg
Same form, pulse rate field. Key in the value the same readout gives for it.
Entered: 103 bpm
